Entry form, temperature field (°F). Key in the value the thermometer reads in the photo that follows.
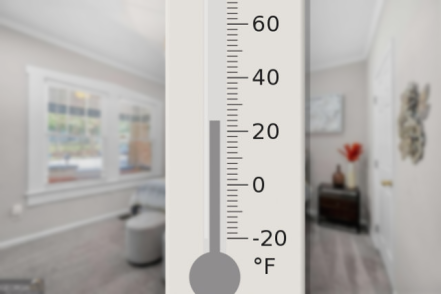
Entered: 24 °F
